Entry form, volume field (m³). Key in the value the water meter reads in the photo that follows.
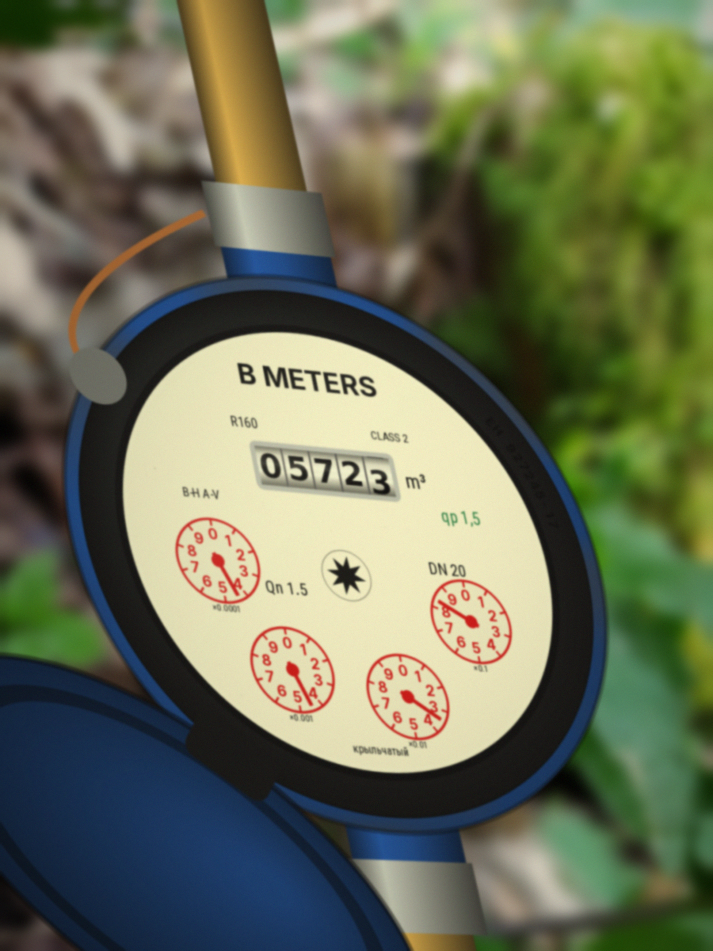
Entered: 5722.8344 m³
